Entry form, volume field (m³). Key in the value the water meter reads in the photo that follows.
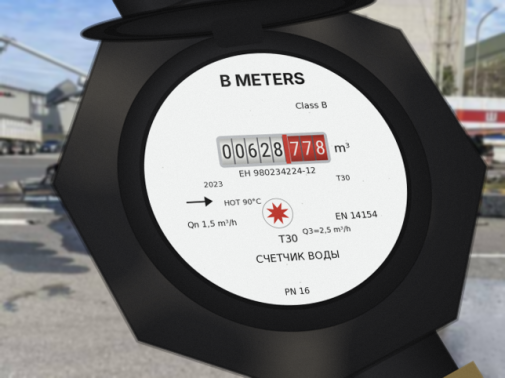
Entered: 628.778 m³
